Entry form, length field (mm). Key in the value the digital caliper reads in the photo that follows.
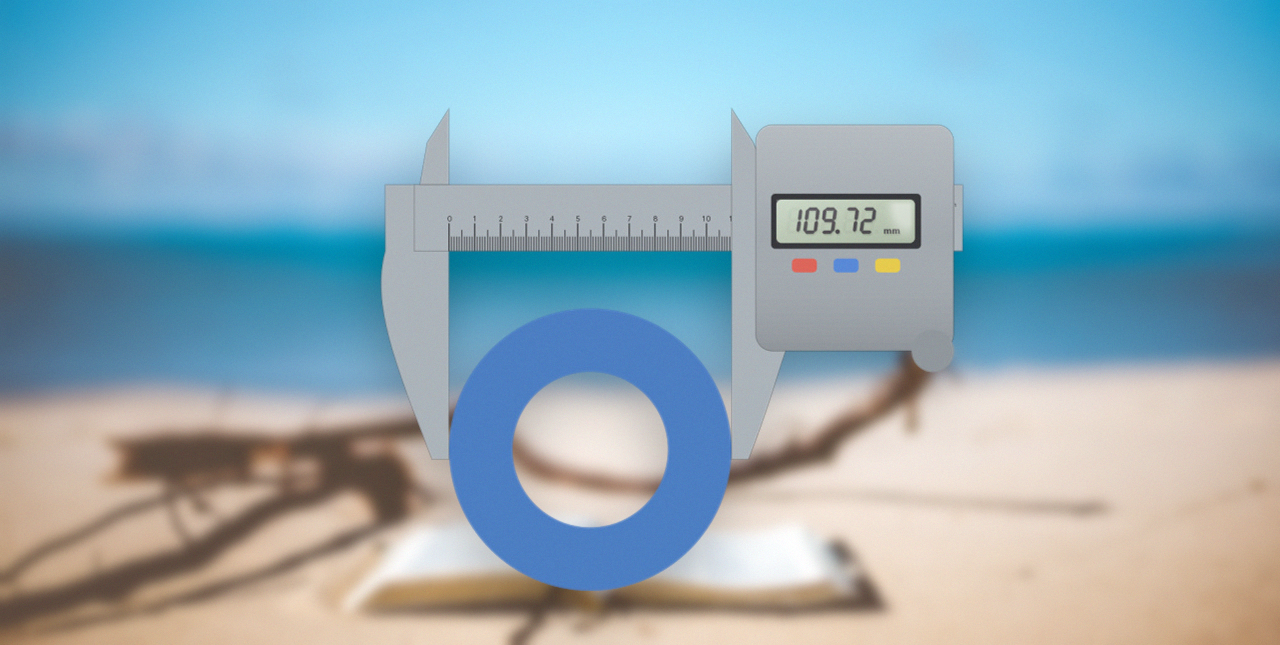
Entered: 109.72 mm
